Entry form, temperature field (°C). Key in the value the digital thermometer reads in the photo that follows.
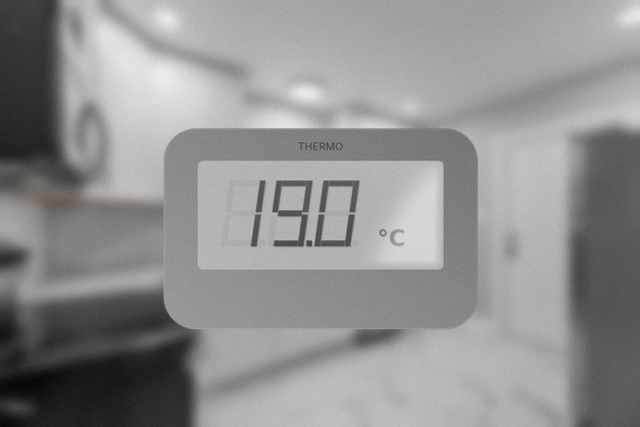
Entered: 19.0 °C
